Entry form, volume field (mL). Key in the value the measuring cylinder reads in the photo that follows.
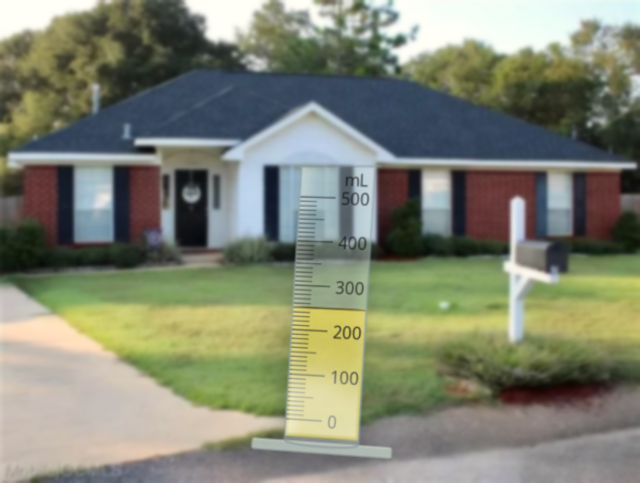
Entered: 250 mL
